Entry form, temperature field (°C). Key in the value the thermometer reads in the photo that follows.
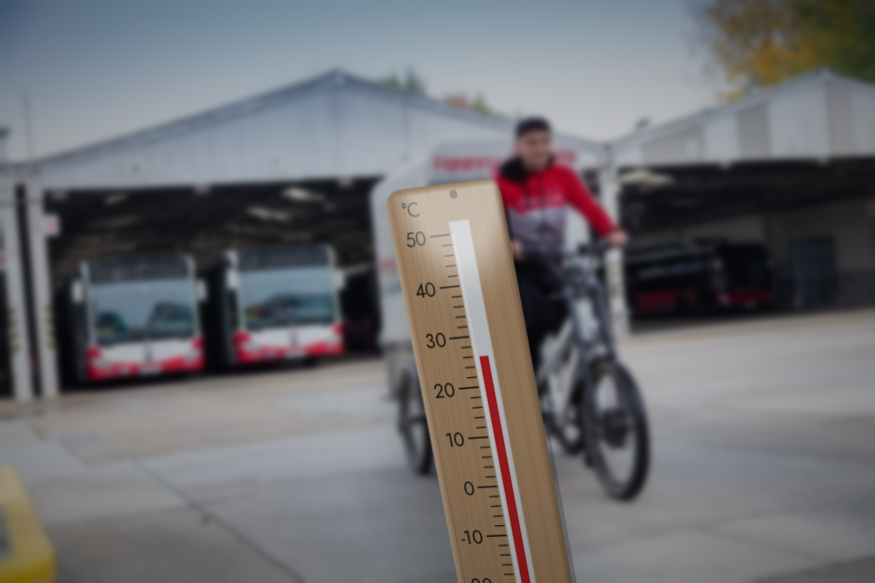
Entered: 26 °C
